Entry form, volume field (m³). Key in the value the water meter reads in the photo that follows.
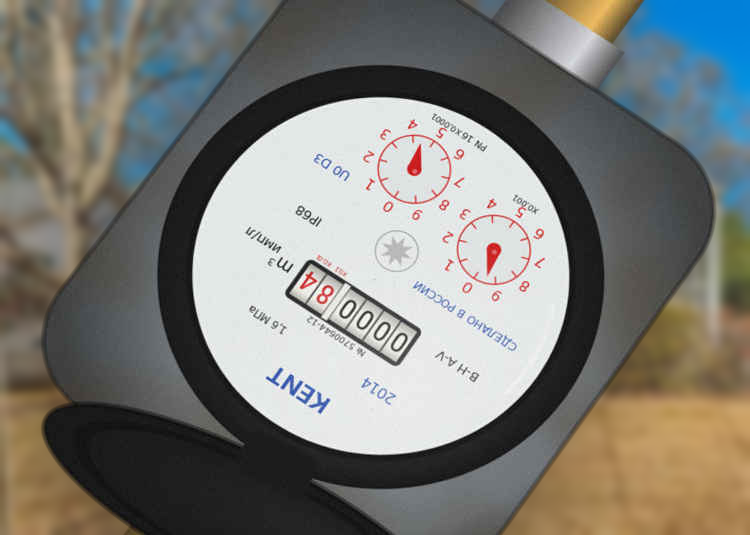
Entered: 0.8394 m³
